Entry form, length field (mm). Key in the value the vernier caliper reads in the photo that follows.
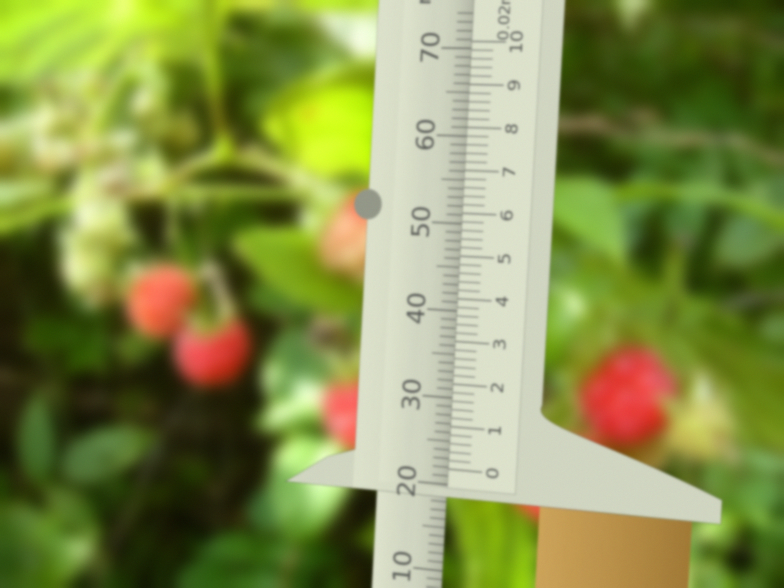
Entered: 21.8 mm
